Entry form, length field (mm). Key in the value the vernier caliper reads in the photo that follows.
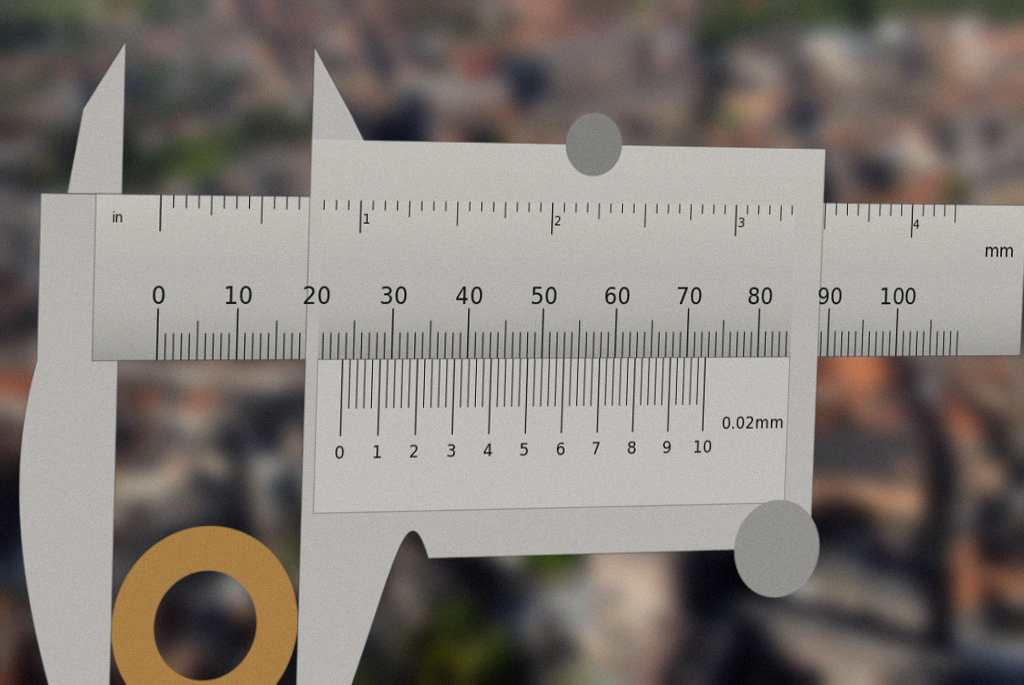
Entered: 23.6 mm
